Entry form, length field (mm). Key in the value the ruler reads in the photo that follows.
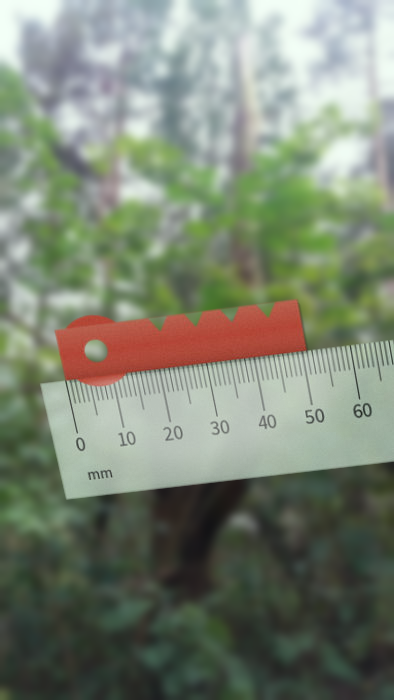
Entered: 51 mm
